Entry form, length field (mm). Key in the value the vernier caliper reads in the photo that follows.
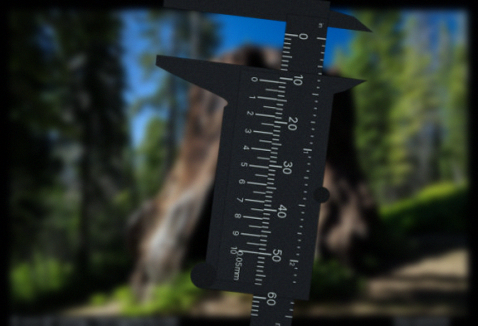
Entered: 11.0 mm
